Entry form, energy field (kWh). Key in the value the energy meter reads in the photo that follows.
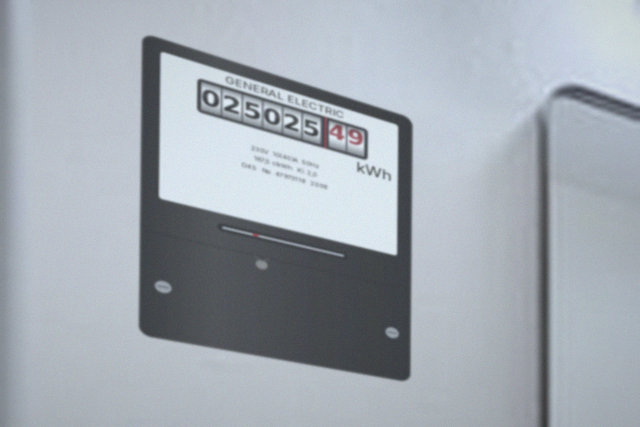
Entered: 25025.49 kWh
